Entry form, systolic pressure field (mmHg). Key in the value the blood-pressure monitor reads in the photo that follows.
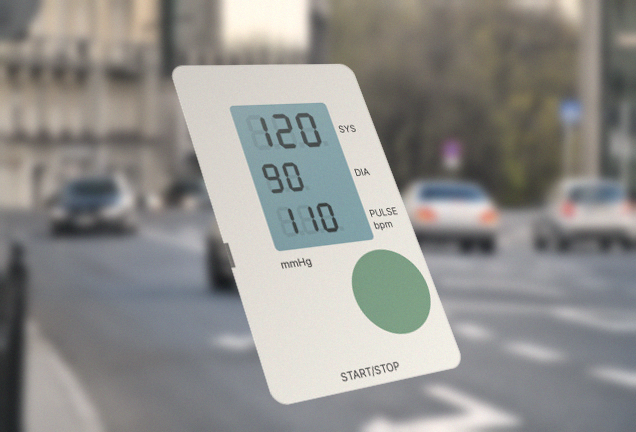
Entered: 120 mmHg
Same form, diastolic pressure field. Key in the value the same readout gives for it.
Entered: 90 mmHg
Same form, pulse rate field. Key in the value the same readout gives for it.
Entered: 110 bpm
